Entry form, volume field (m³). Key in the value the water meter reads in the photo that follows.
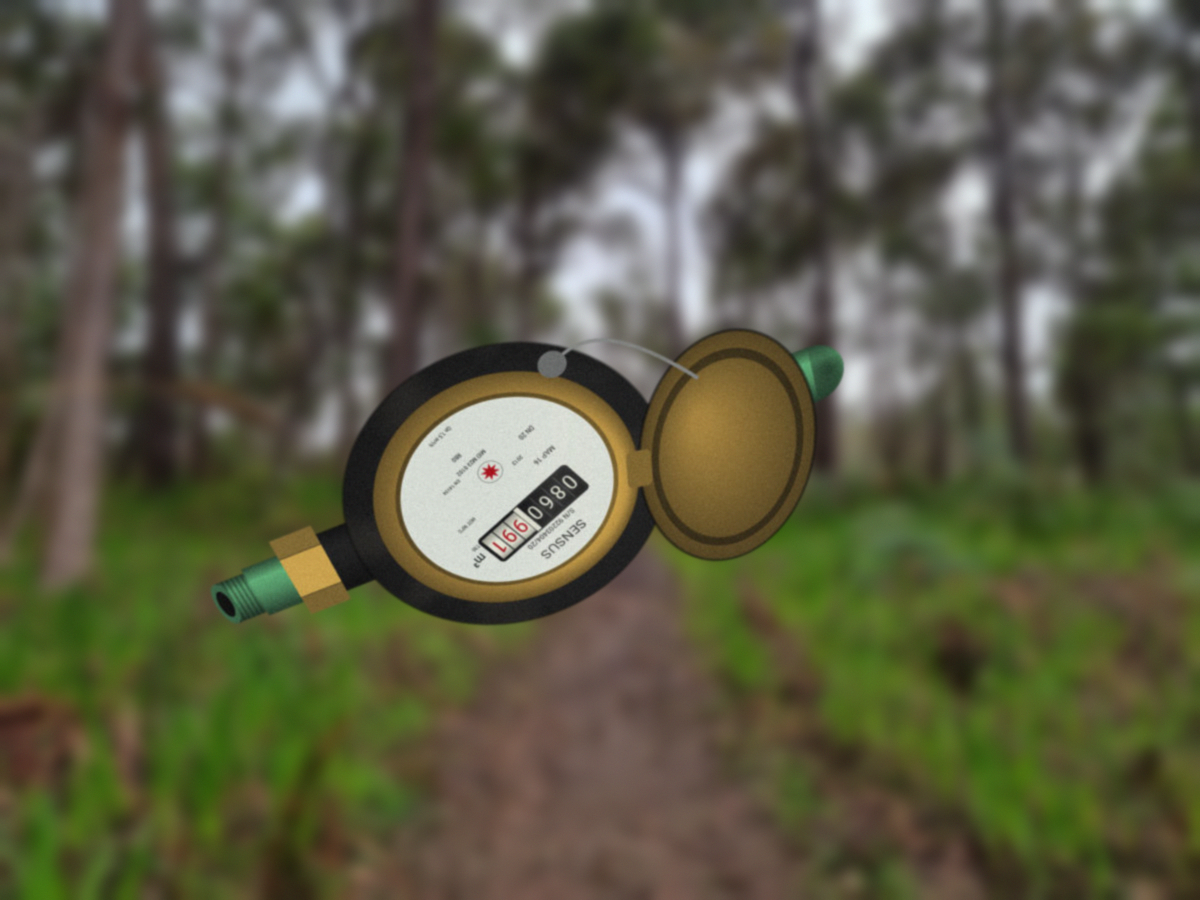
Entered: 860.991 m³
